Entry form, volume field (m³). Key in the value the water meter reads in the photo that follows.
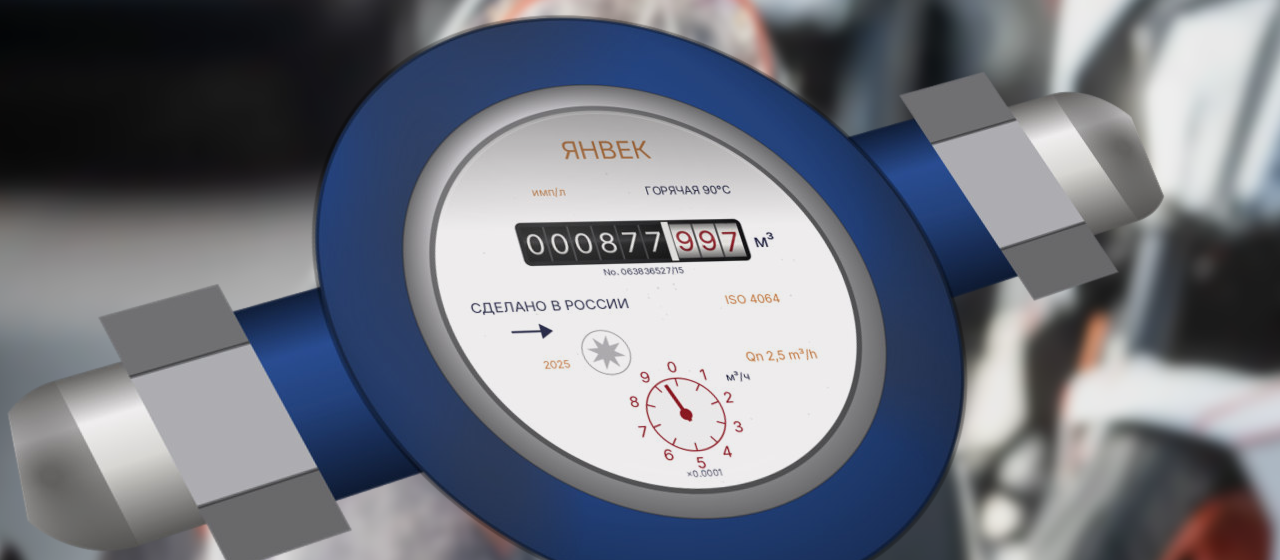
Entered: 877.9969 m³
